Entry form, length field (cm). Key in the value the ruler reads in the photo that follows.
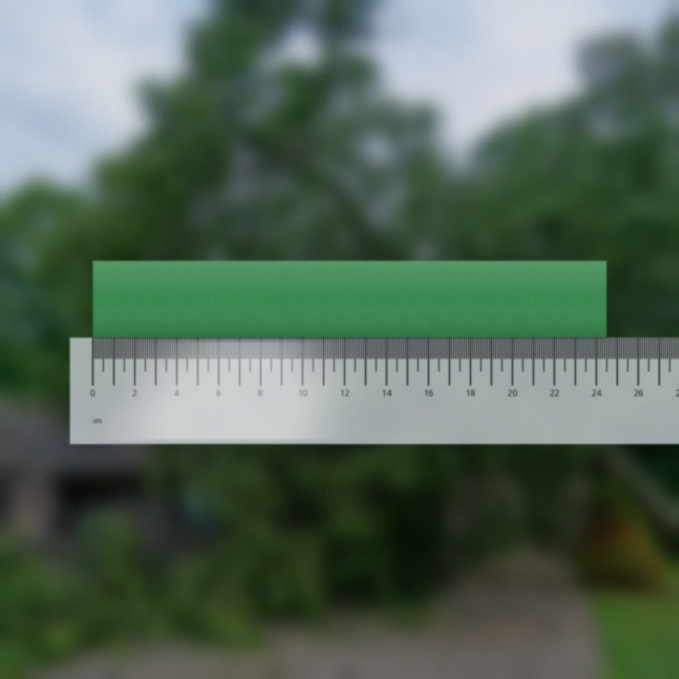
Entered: 24.5 cm
